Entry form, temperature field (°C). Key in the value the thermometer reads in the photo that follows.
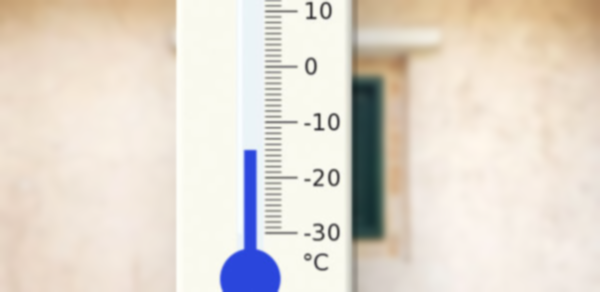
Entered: -15 °C
